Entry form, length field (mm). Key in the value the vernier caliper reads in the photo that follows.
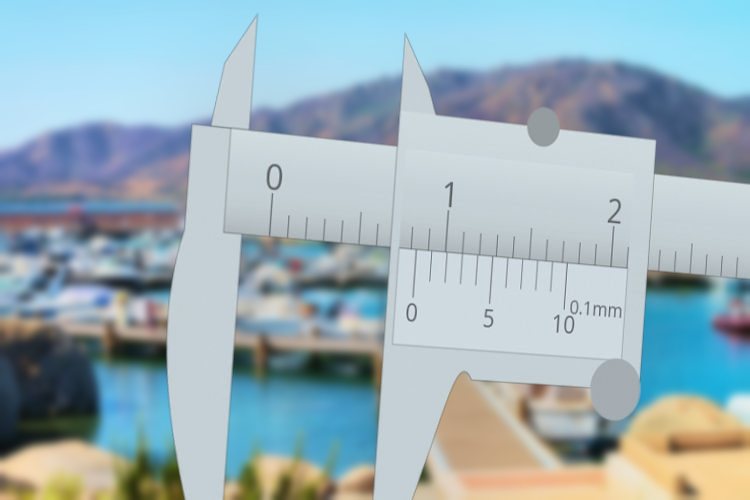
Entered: 8.3 mm
